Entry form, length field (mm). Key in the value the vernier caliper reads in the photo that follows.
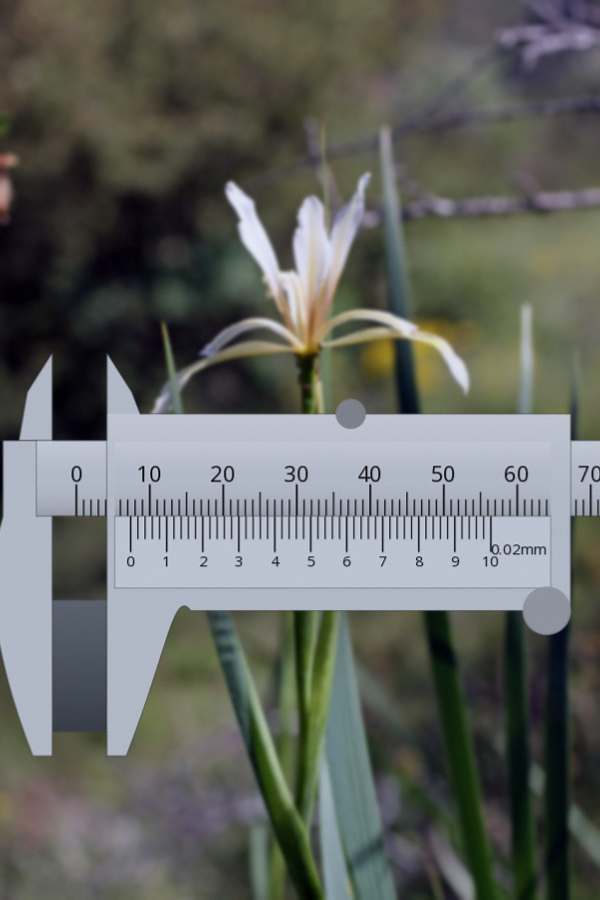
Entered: 7.4 mm
